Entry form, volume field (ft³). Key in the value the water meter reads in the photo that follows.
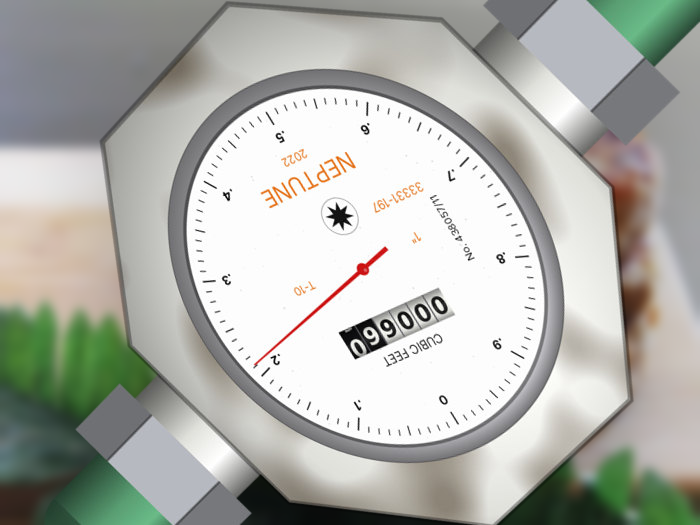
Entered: 660.21 ft³
